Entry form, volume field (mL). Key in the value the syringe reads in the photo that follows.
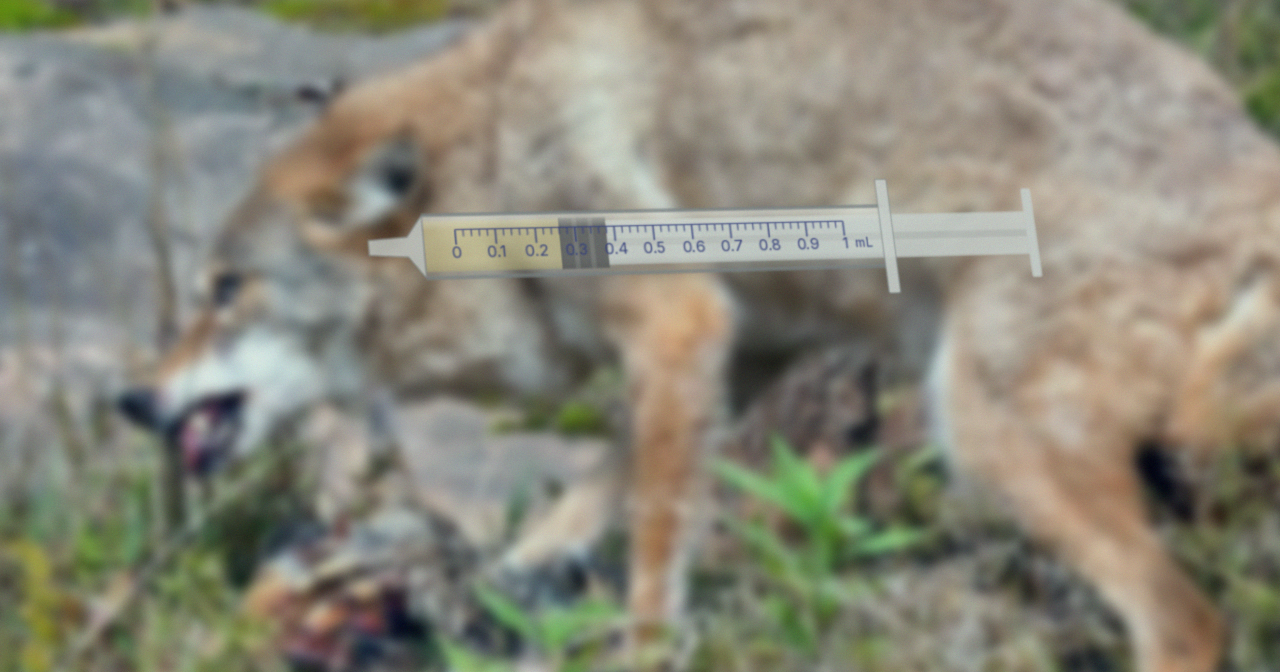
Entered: 0.26 mL
